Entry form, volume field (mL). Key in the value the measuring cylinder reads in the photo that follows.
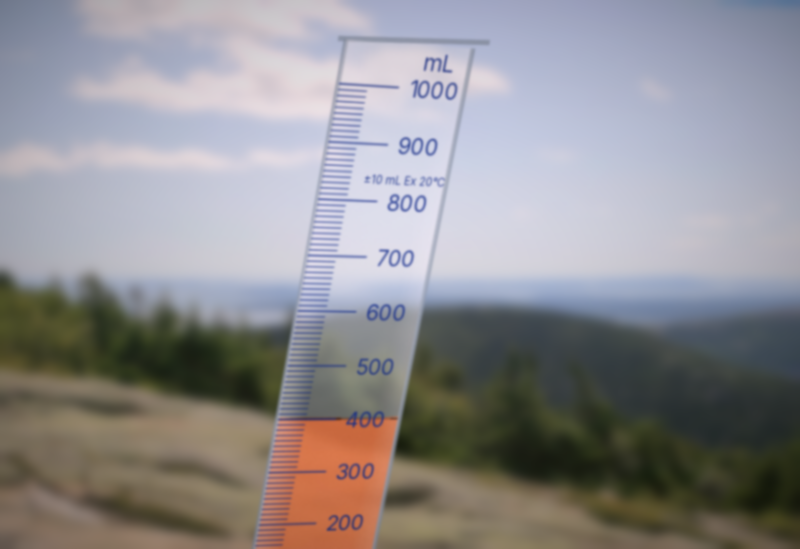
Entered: 400 mL
